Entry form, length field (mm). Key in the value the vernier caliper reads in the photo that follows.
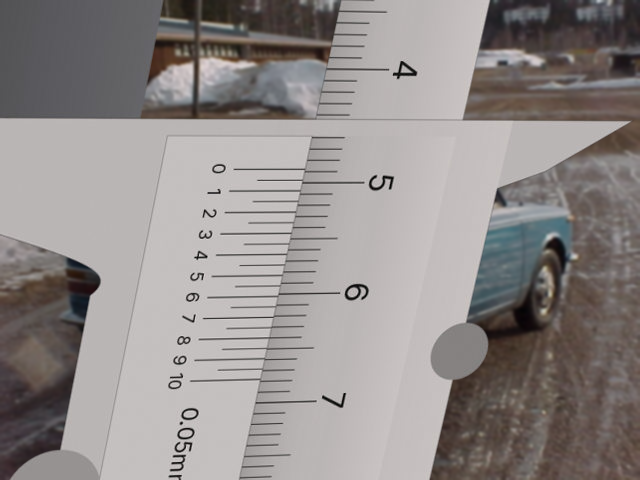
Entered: 48.8 mm
